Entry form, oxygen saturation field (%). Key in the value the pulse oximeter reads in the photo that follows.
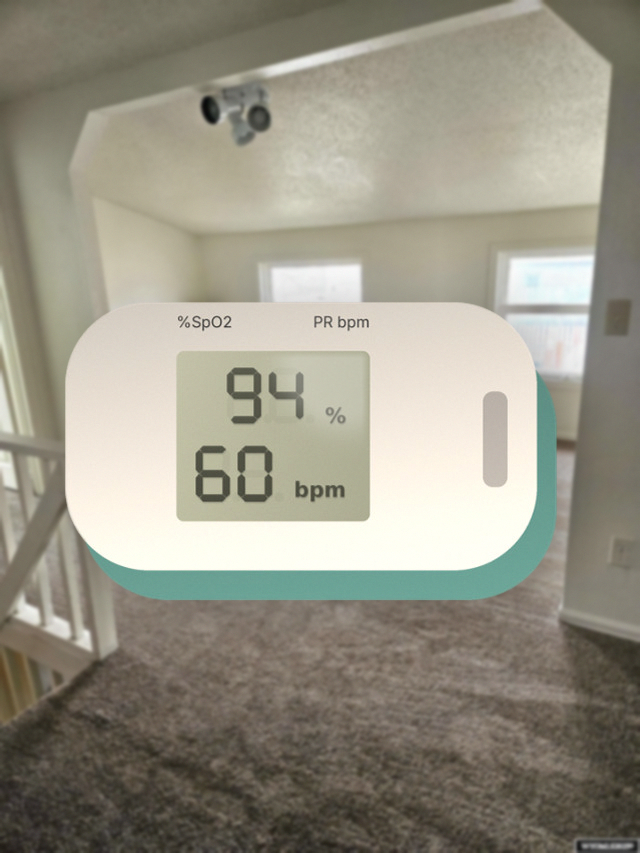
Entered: 94 %
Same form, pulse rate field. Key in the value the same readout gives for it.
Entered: 60 bpm
